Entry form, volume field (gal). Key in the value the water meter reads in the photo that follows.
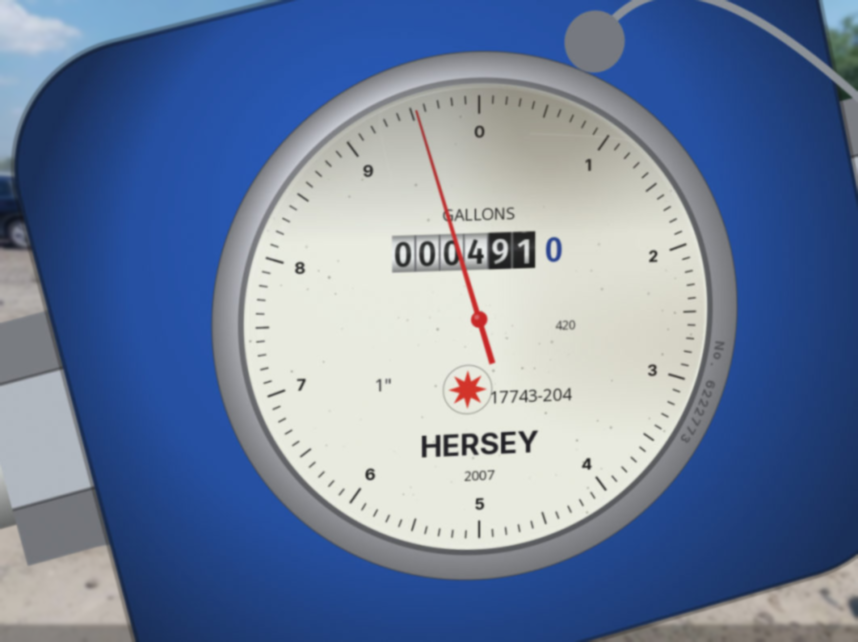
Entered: 4909.5 gal
